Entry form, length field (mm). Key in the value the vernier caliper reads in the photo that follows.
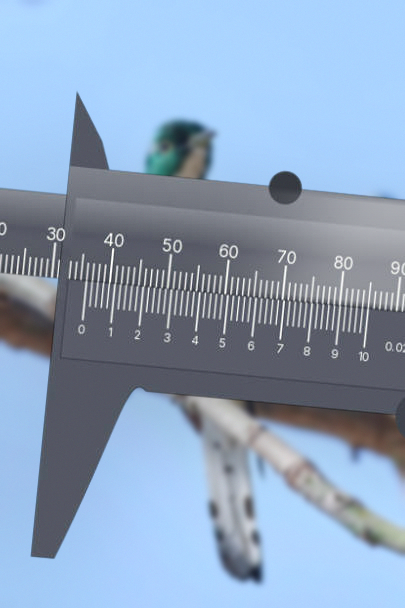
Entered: 36.0 mm
